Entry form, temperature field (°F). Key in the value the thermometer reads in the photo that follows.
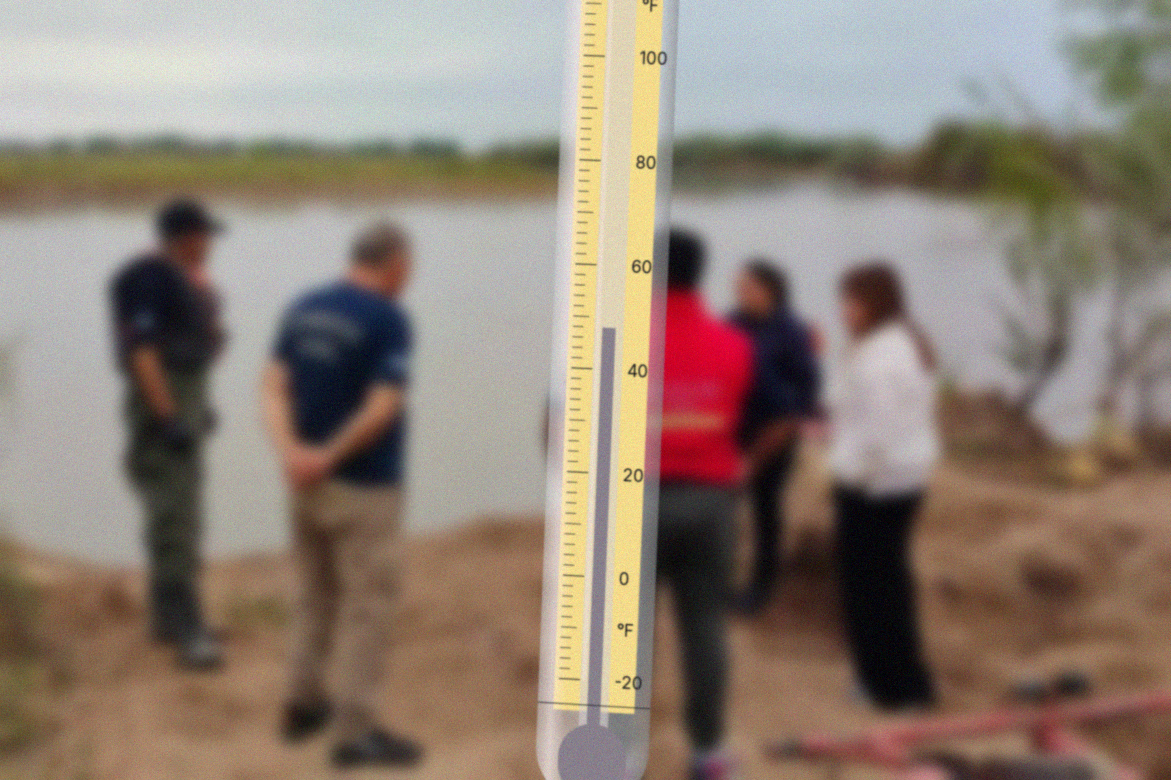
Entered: 48 °F
